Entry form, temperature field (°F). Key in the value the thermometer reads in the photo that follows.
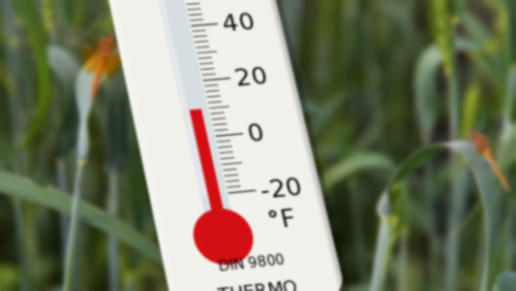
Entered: 10 °F
